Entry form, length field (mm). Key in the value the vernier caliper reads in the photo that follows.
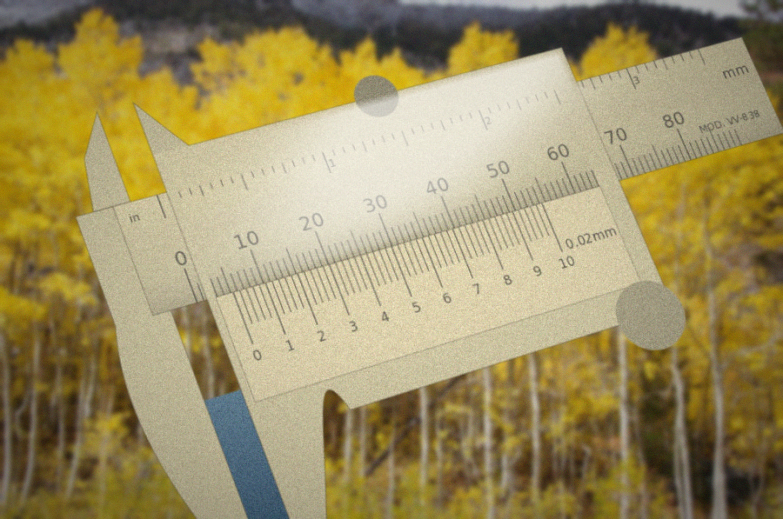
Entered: 5.4 mm
